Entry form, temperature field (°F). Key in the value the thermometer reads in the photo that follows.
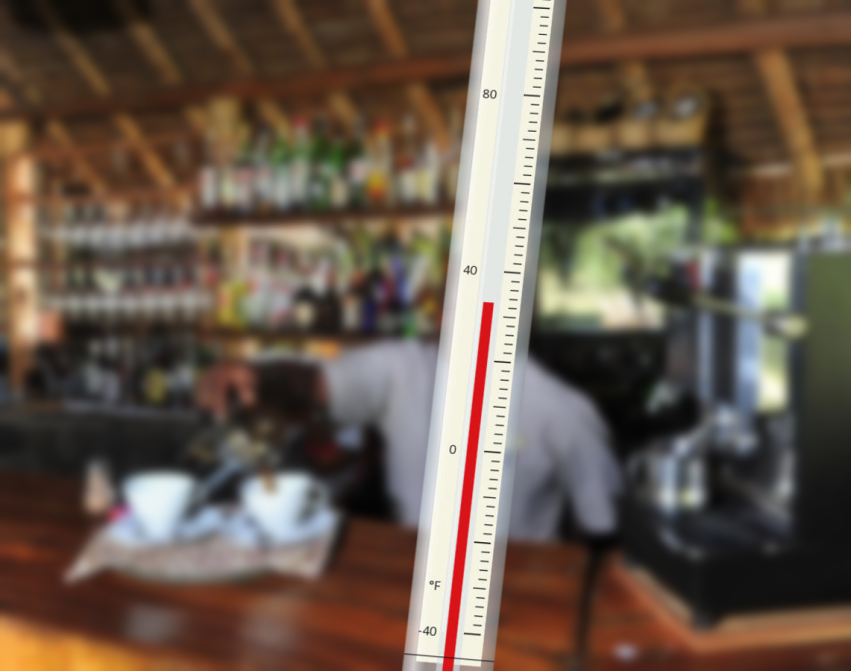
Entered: 33 °F
